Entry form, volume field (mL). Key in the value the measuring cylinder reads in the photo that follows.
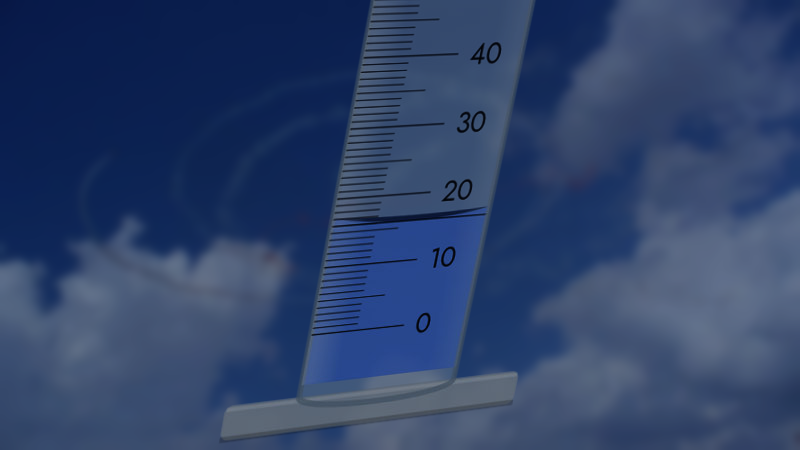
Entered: 16 mL
